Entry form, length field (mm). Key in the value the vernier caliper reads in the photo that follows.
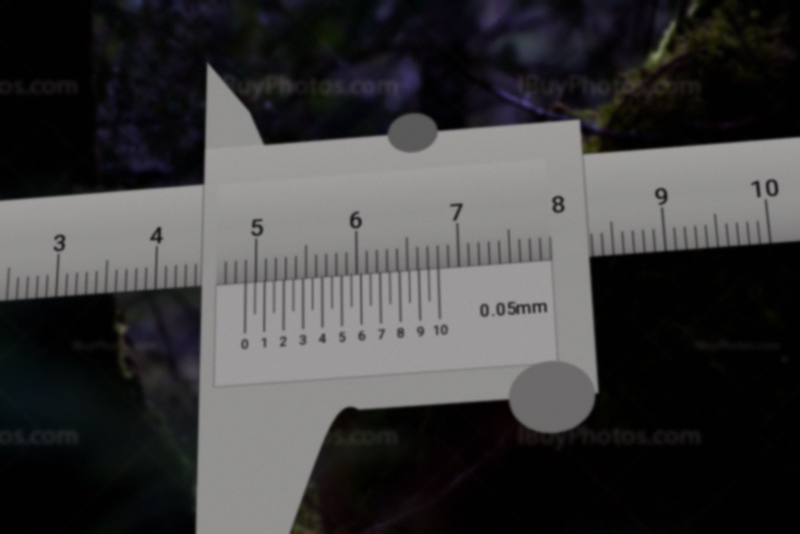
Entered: 49.0 mm
